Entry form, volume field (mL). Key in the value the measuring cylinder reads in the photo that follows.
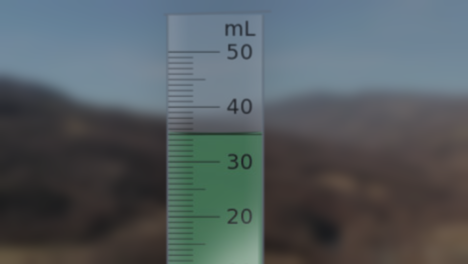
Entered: 35 mL
